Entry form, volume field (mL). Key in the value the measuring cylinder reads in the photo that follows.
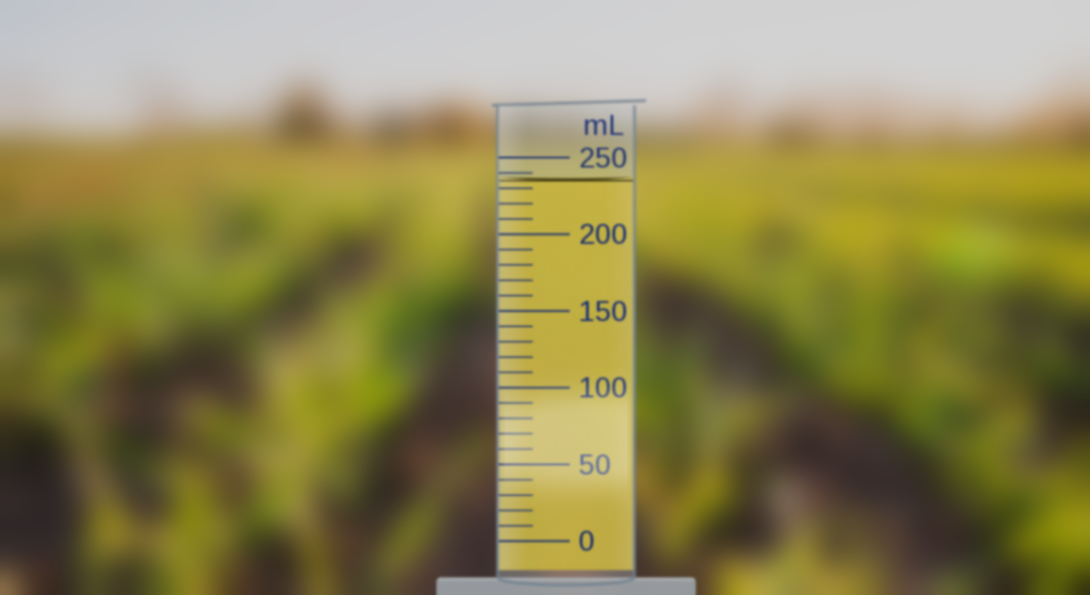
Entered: 235 mL
